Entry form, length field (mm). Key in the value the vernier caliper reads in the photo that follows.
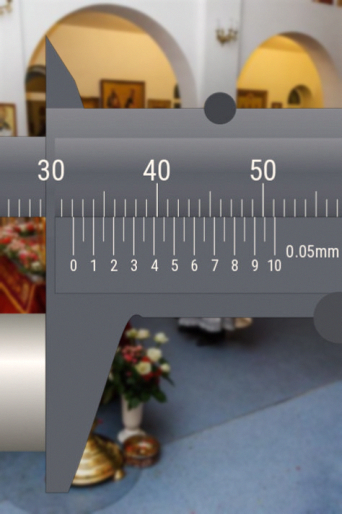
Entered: 32.1 mm
